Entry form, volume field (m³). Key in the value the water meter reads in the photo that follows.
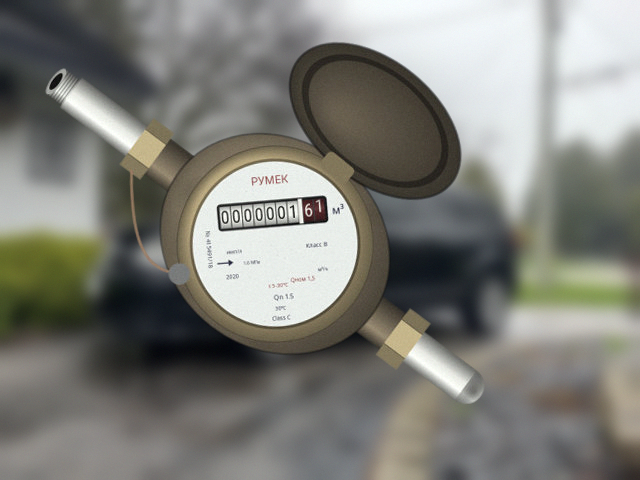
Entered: 1.61 m³
